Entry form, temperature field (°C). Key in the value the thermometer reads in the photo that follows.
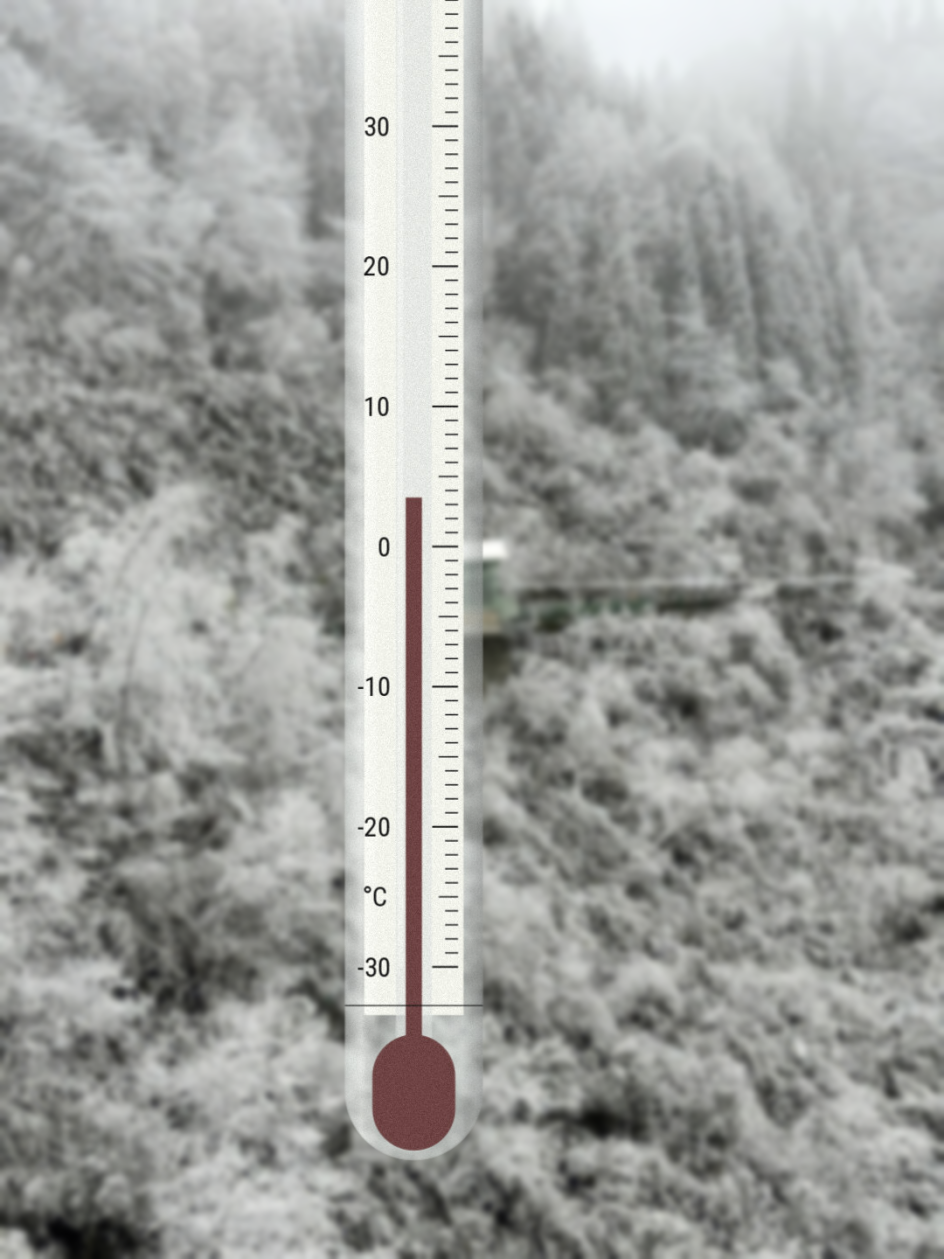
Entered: 3.5 °C
